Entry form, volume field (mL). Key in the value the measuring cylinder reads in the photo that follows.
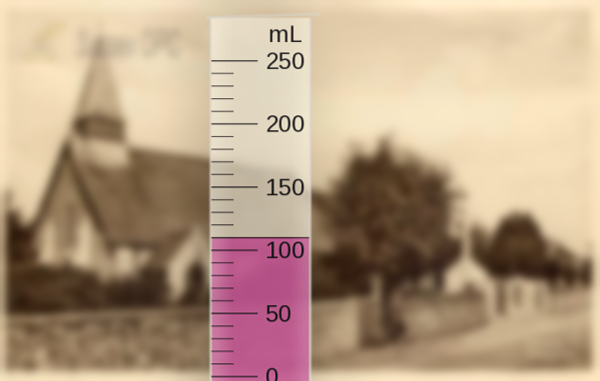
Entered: 110 mL
